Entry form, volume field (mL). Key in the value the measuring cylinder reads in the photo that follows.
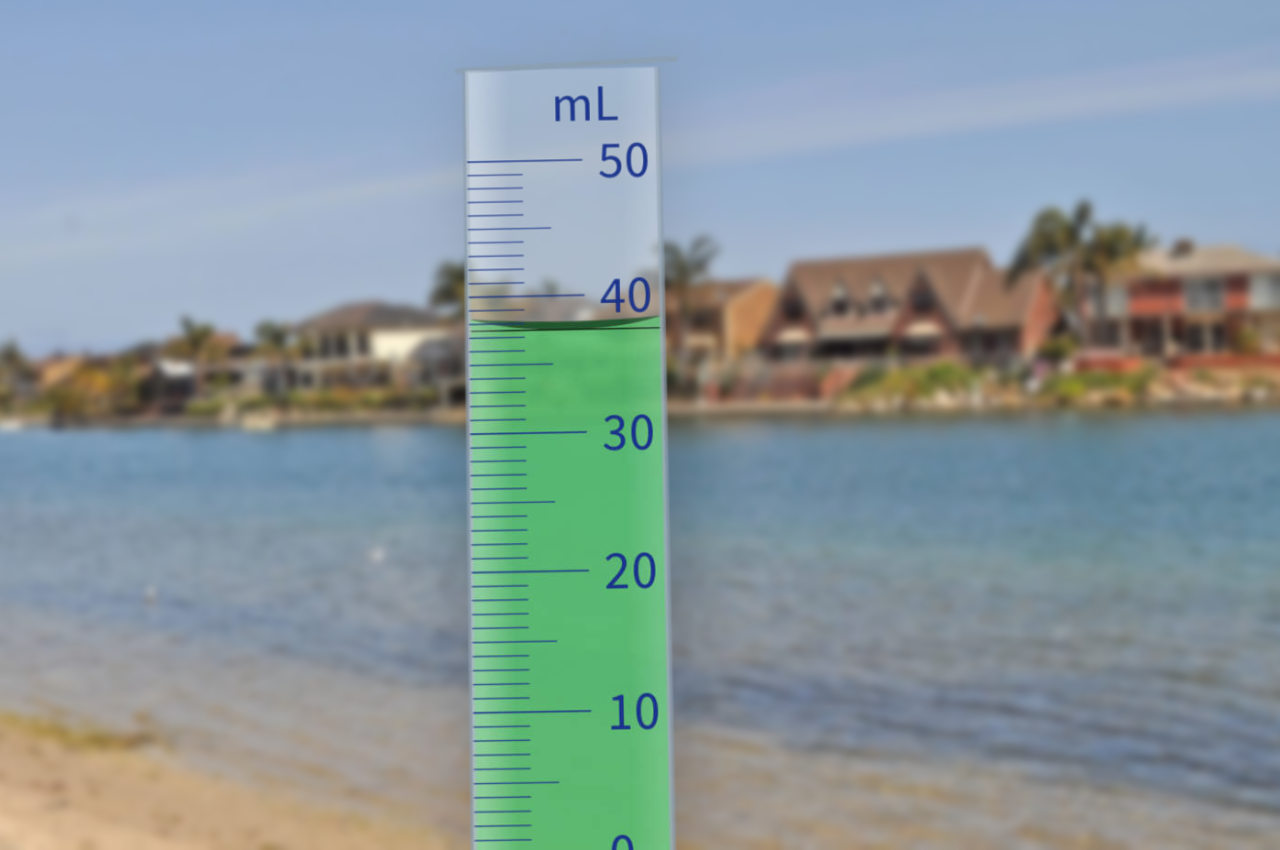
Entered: 37.5 mL
